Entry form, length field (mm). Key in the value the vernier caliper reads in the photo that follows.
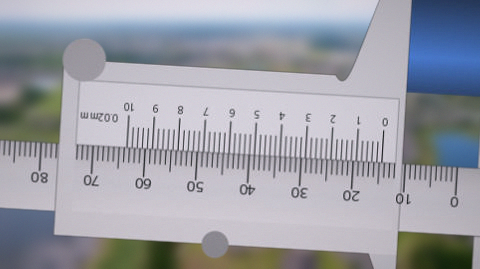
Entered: 14.5 mm
